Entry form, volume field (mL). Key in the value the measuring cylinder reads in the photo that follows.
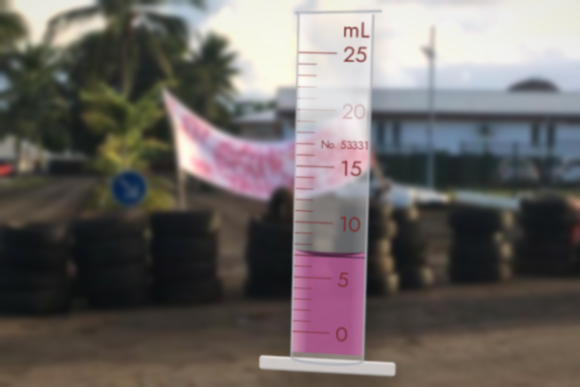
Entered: 7 mL
